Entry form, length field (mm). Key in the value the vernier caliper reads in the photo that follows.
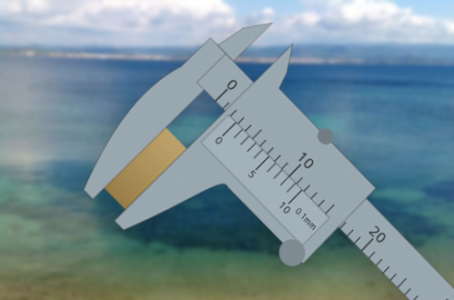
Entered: 2.8 mm
